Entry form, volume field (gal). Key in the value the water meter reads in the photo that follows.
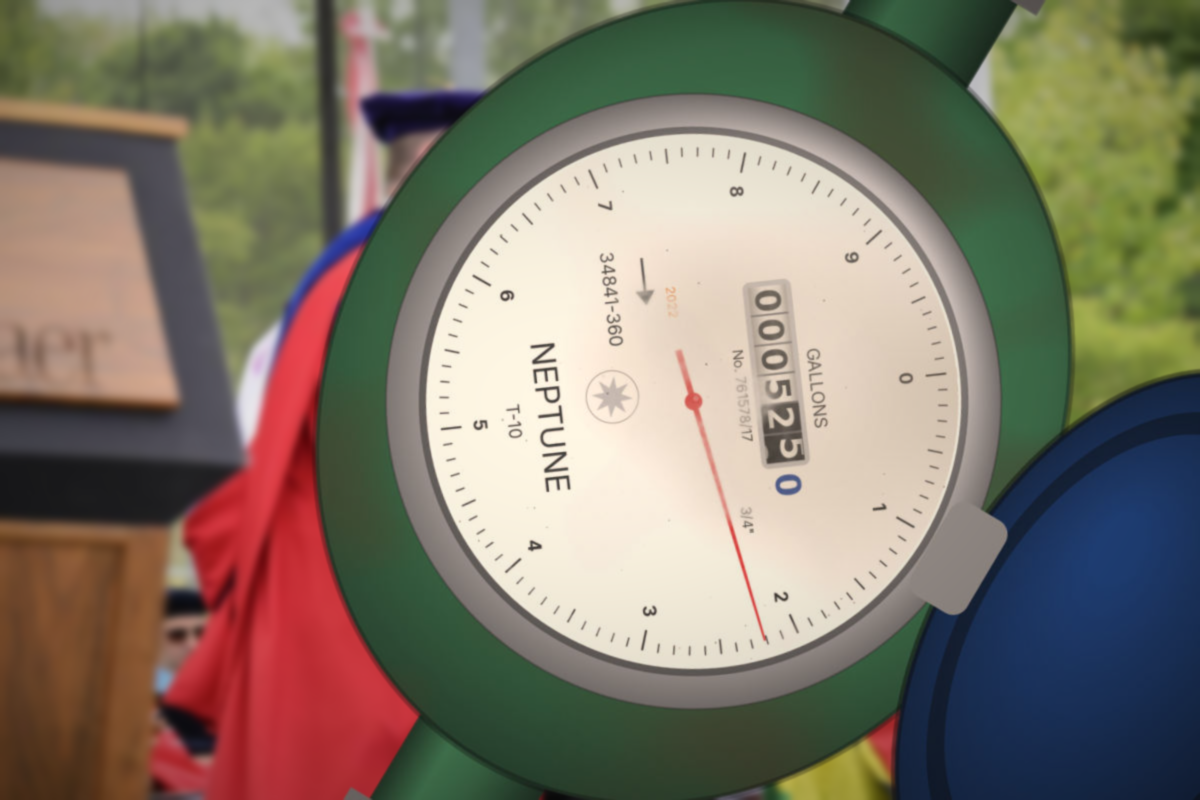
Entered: 5252.2 gal
